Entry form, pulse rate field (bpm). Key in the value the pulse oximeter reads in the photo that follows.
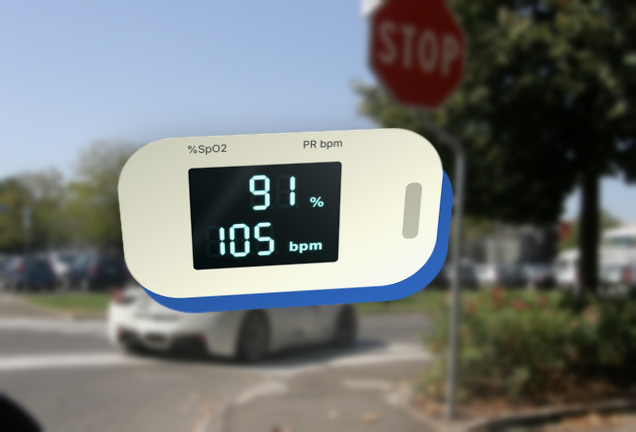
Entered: 105 bpm
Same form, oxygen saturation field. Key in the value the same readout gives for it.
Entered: 91 %
